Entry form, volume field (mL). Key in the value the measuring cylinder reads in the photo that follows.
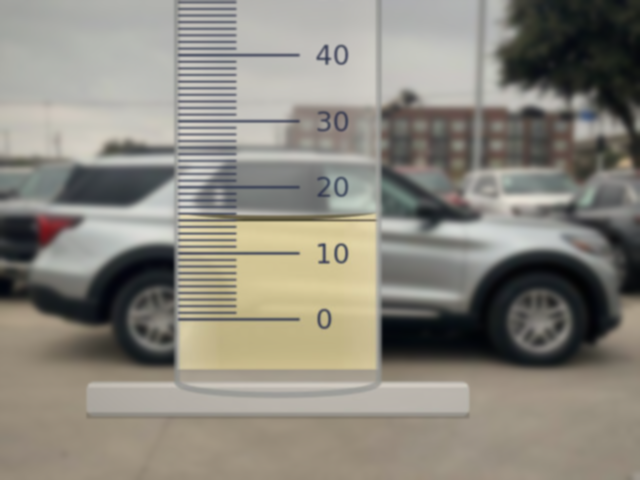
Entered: 15 mL
